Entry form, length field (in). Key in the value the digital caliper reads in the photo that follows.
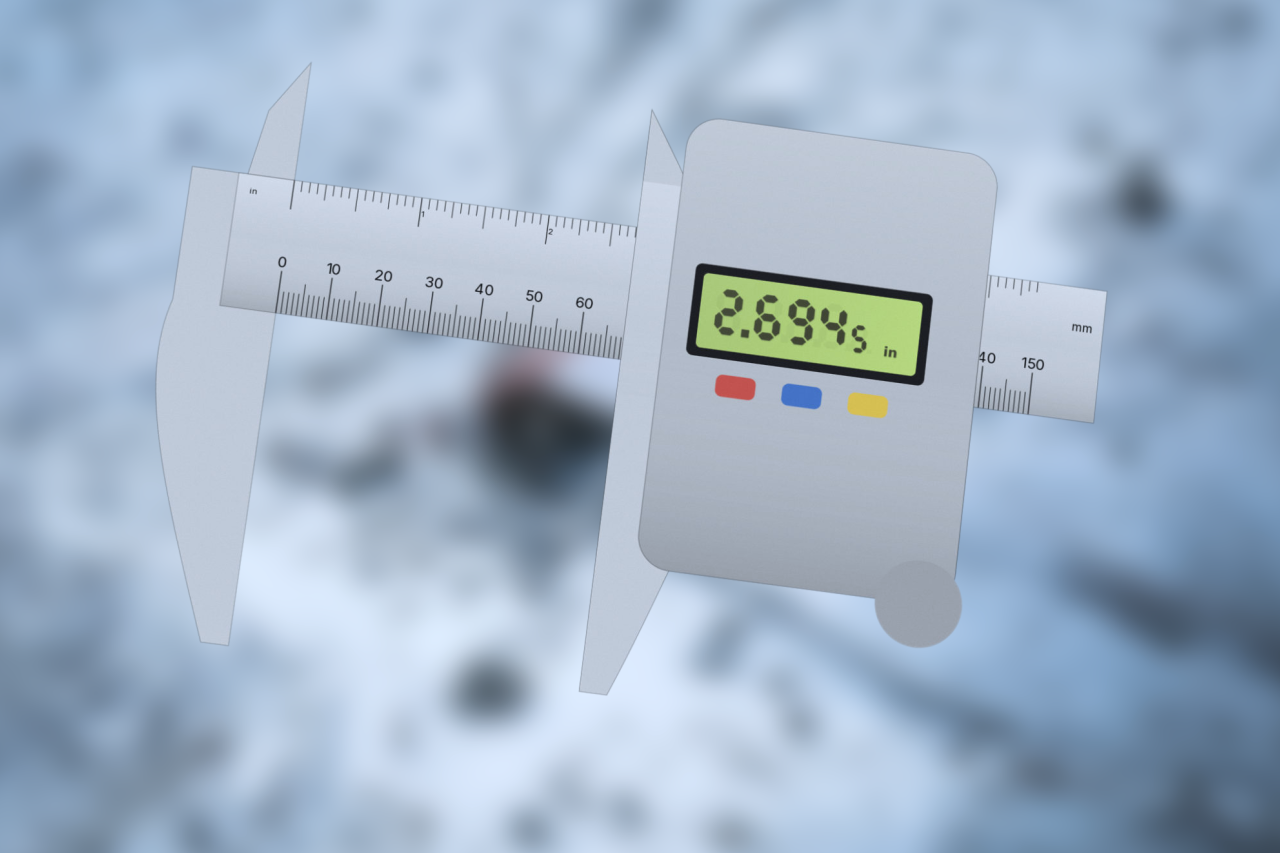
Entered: 2.6945 in
